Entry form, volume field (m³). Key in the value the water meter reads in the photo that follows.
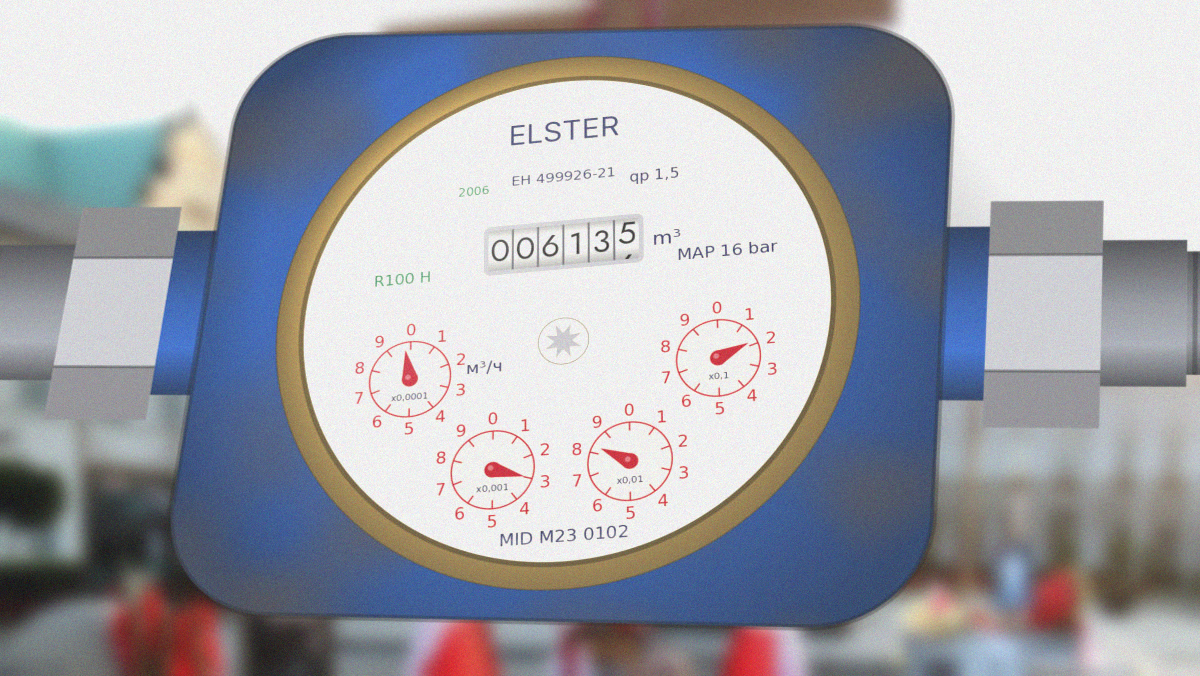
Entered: 6135.1829 m³
